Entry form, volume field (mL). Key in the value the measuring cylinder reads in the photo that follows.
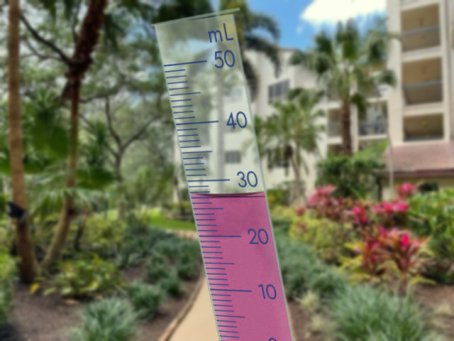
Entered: 27 mL
